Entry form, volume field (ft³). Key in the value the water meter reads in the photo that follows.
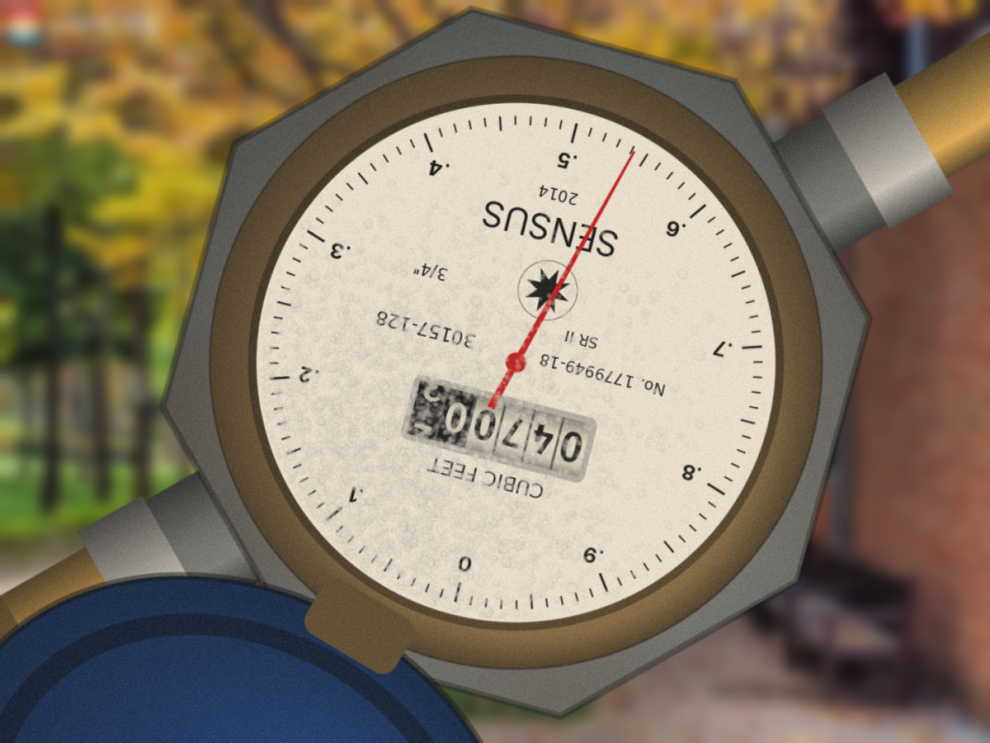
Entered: 47002.54 ft³
